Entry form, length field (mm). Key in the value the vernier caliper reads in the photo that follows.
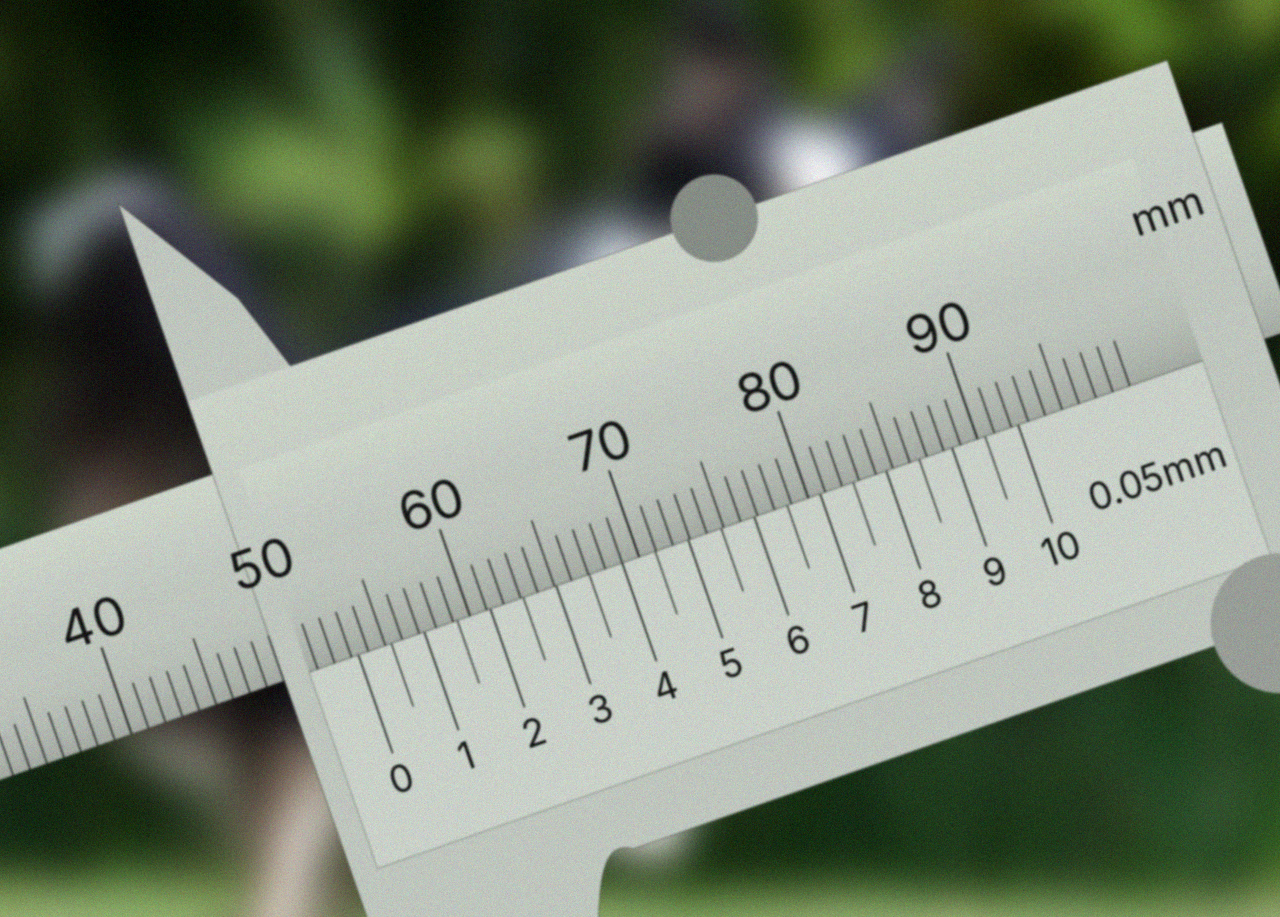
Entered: 53.4 mm
